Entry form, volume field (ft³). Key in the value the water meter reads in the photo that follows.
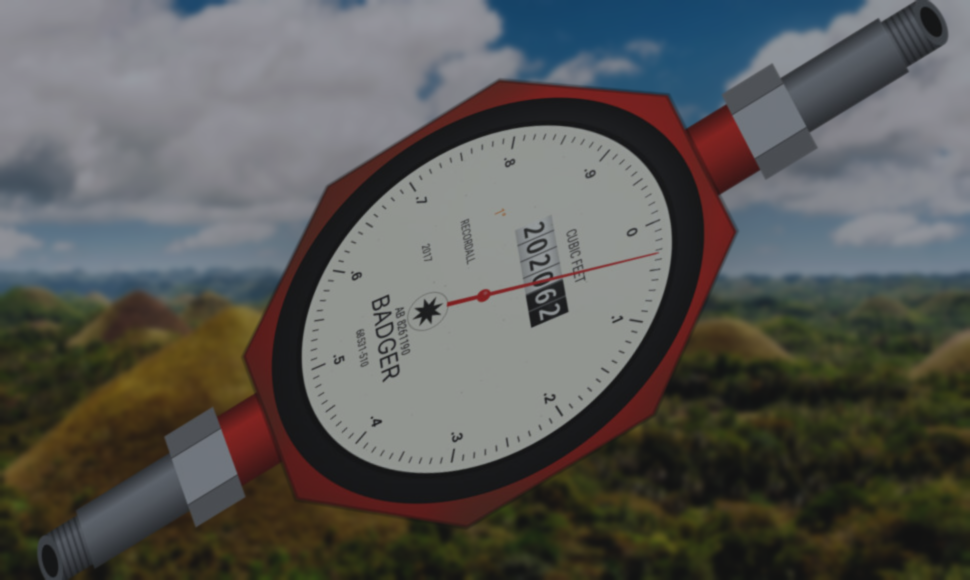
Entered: 202062.03 ft³
